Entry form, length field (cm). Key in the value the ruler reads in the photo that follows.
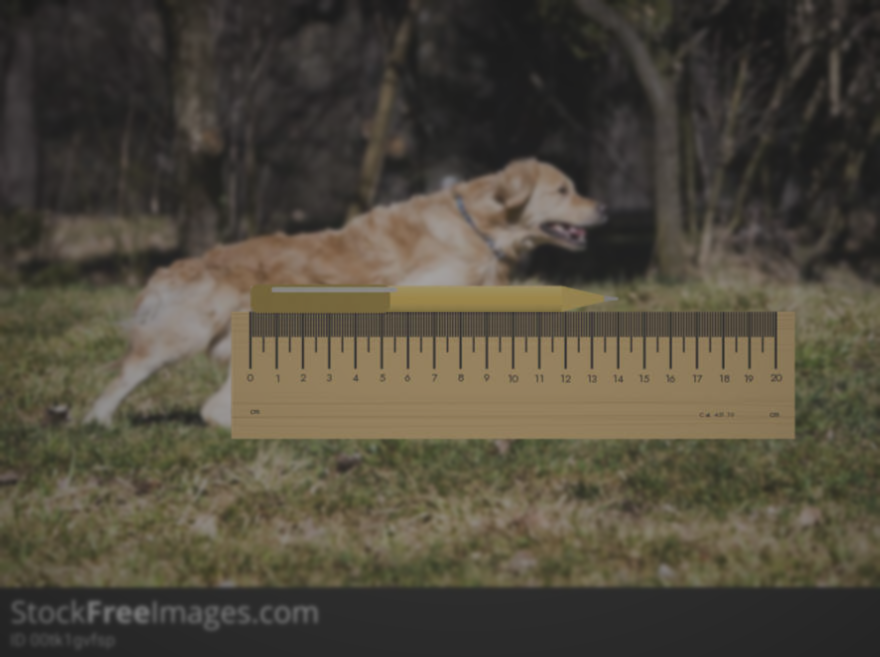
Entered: 14 cm
